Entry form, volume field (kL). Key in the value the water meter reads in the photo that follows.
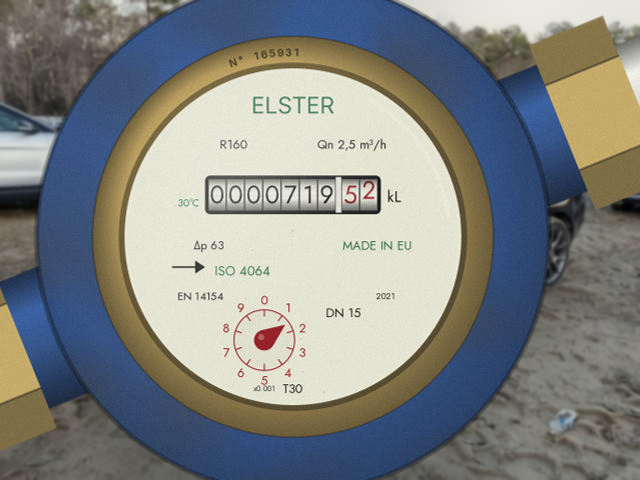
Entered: 719.521 kL
